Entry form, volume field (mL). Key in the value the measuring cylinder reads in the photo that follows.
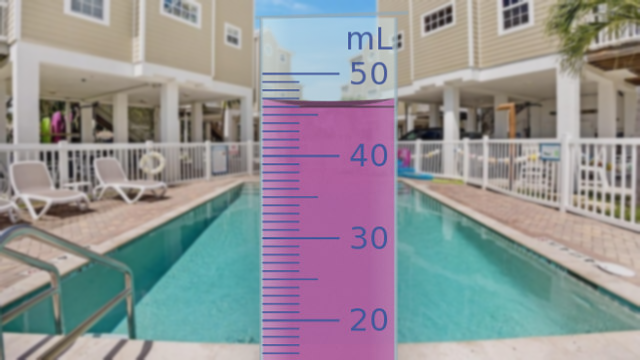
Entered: 46 mL
